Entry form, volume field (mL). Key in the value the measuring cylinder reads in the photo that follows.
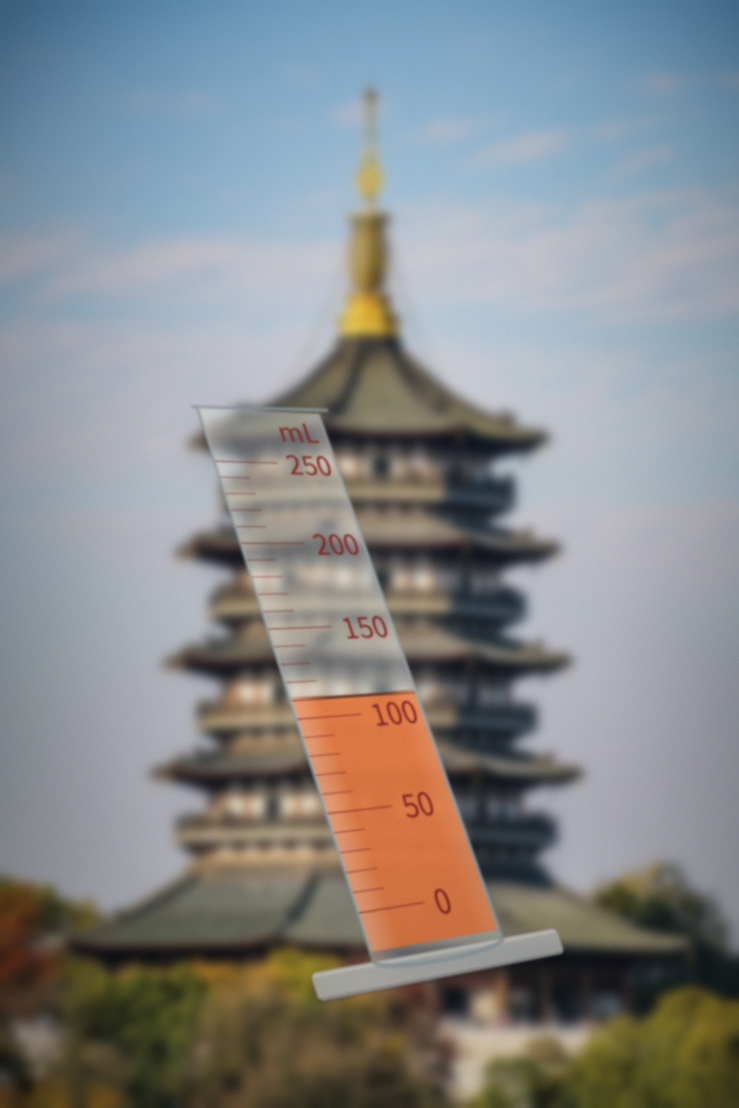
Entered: 110 mL
